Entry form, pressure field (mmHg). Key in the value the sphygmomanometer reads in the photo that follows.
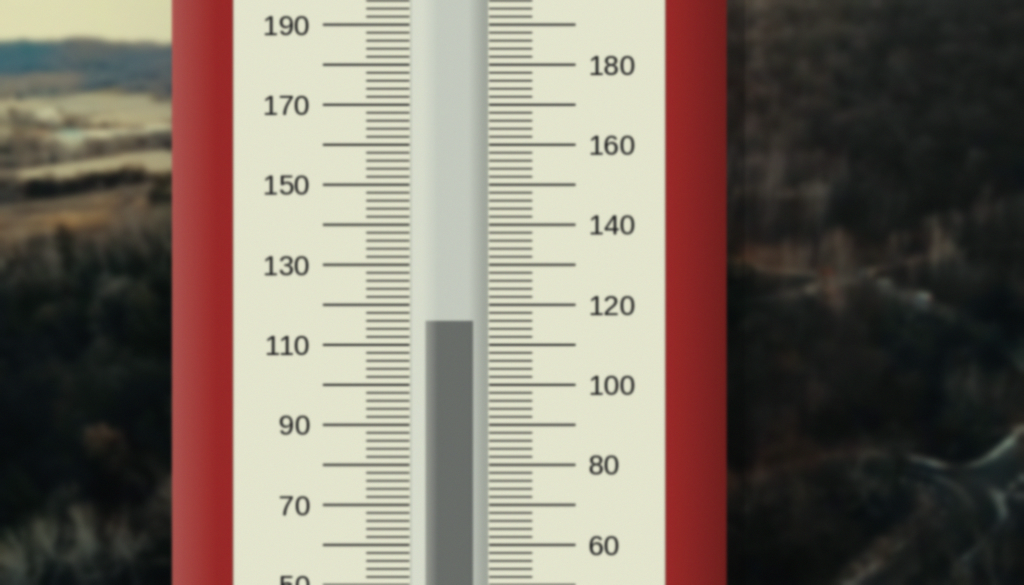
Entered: 116 mmHg
